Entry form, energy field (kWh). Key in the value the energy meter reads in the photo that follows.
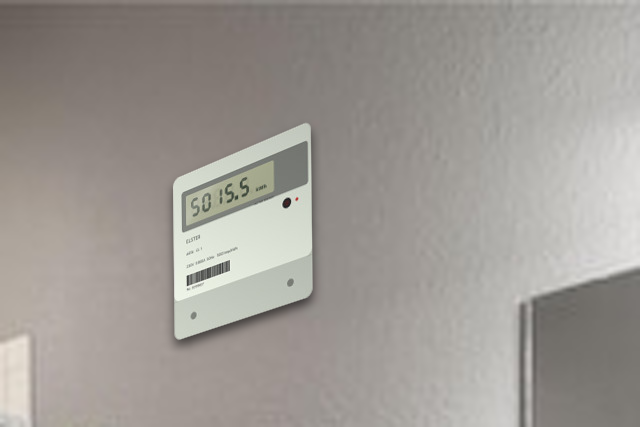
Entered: 5015.5 kWh
